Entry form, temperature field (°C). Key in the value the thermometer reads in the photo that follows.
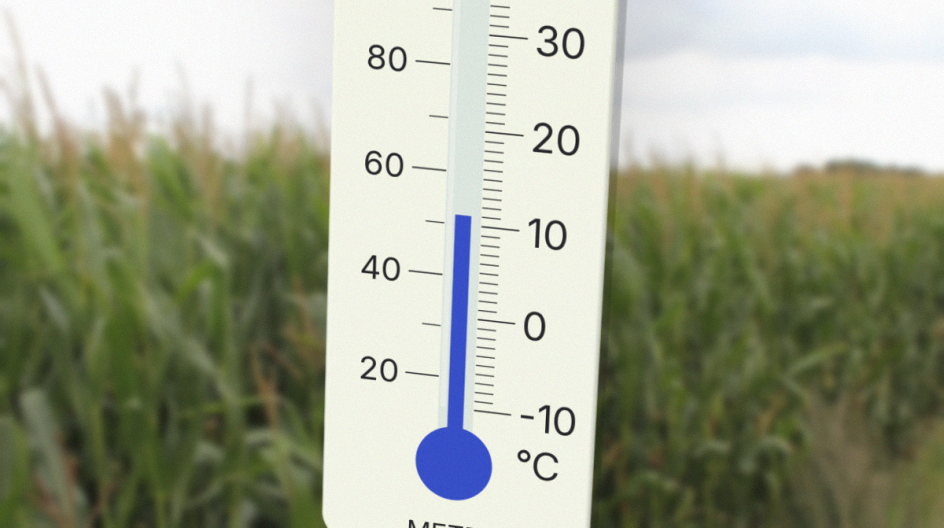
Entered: 11 °C
